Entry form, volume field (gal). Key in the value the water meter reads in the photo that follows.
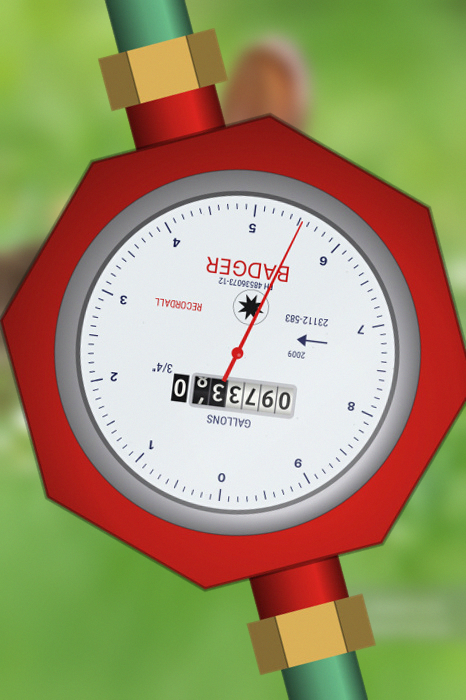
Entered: 973375.5 gal
